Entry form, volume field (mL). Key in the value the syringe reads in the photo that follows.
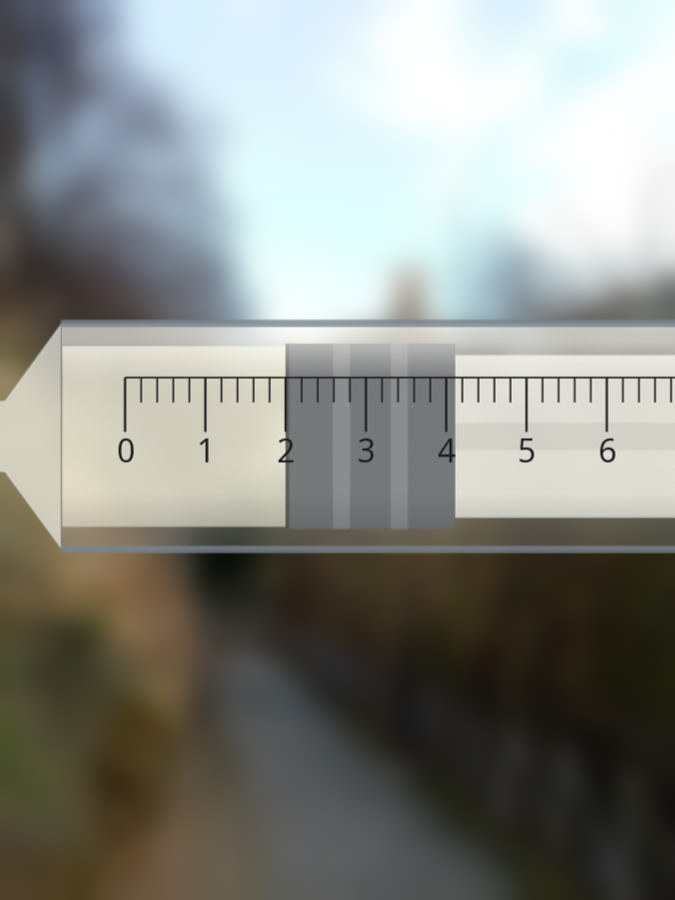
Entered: 2 mL
